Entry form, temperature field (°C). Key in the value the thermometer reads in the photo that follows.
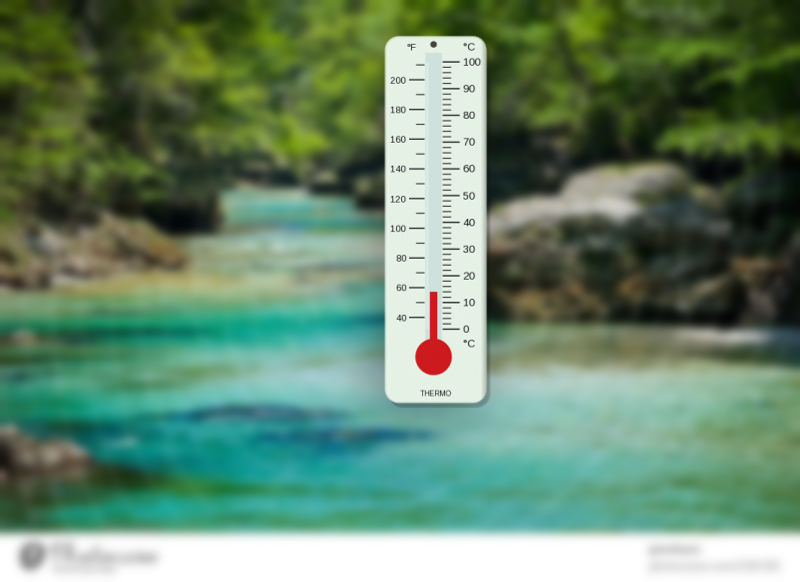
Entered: 14 °C
